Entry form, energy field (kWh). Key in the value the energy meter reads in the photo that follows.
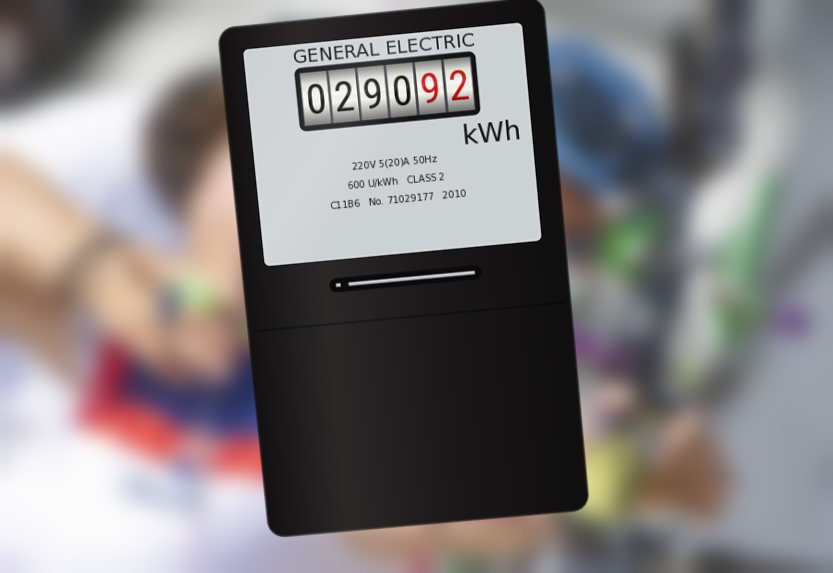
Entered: 290.92 kWh
